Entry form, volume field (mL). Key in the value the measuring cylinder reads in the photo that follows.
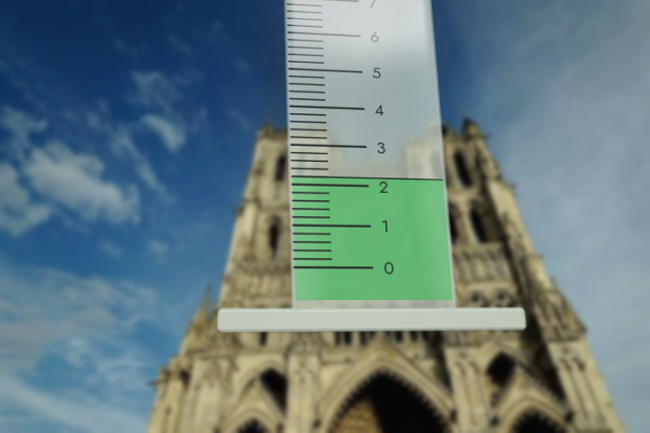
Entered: 2.2 mL
